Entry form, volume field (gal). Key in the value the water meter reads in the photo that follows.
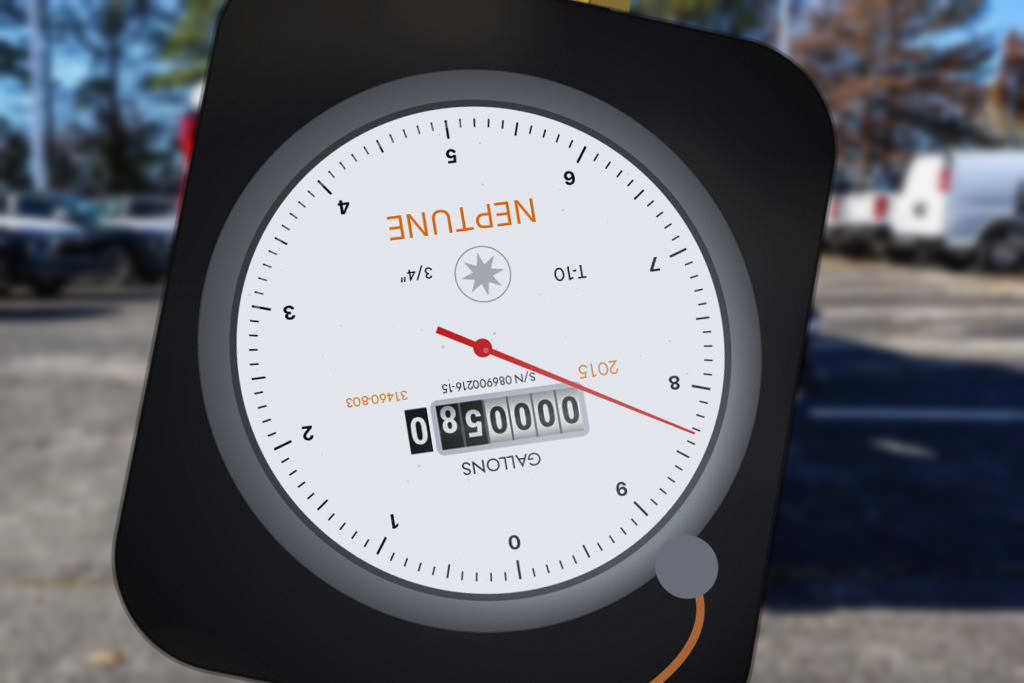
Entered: 578.3 gal
